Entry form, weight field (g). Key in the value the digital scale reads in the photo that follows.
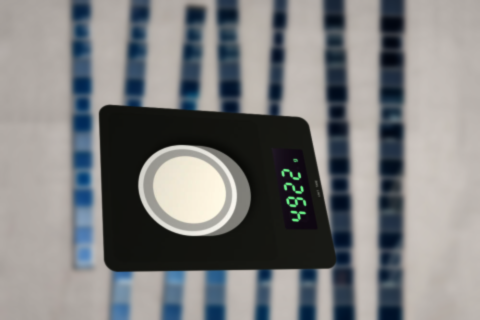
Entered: 4922 g
